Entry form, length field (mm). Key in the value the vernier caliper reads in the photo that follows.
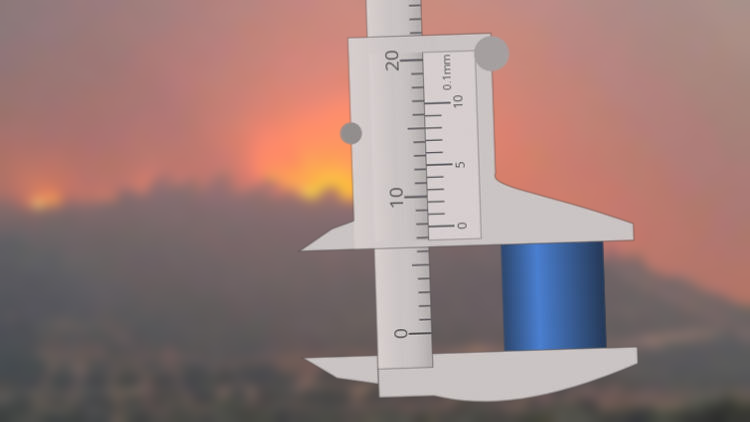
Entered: 7.8 mm
